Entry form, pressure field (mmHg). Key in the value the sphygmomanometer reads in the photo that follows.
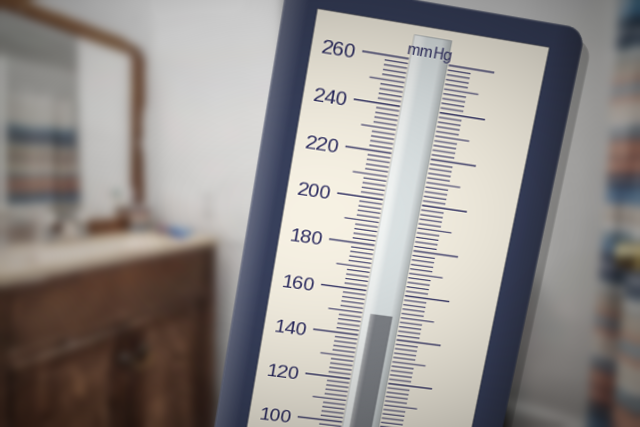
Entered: 150 mmHg
